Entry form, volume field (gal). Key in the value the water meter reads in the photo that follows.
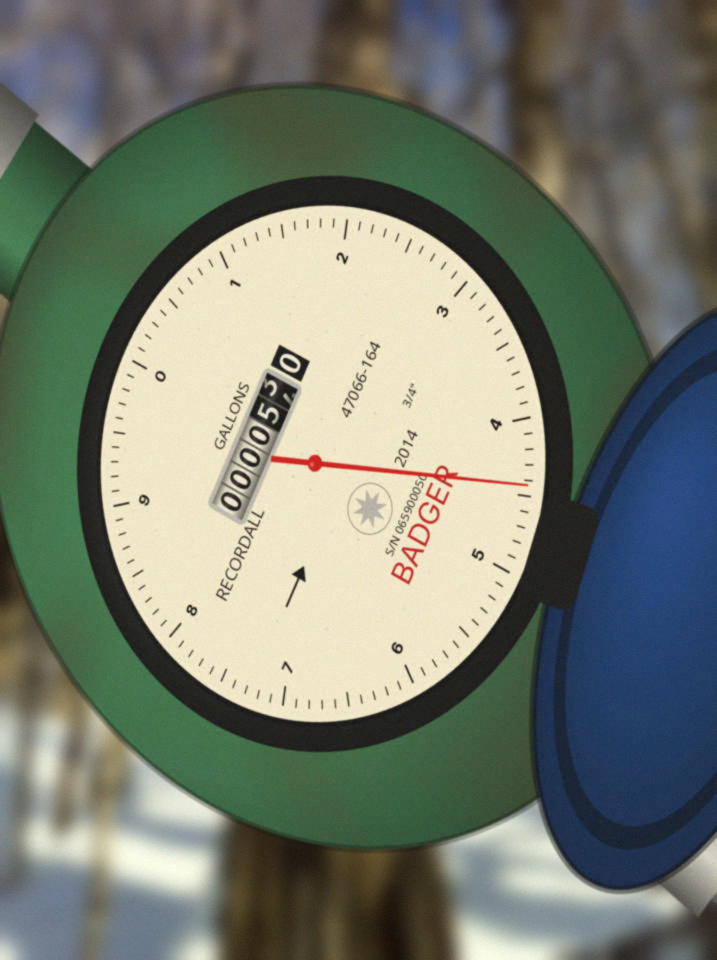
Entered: 534.4 gal
